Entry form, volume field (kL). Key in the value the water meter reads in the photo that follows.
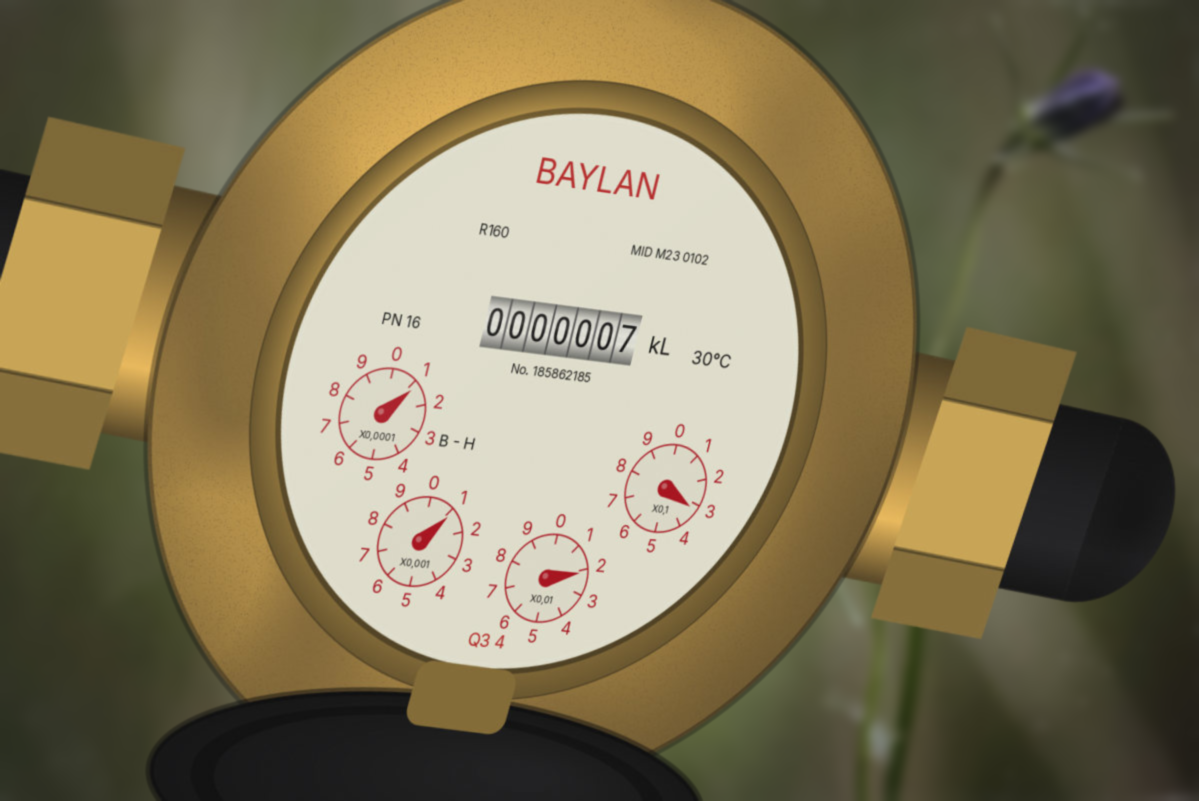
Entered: 7.3211 kL
